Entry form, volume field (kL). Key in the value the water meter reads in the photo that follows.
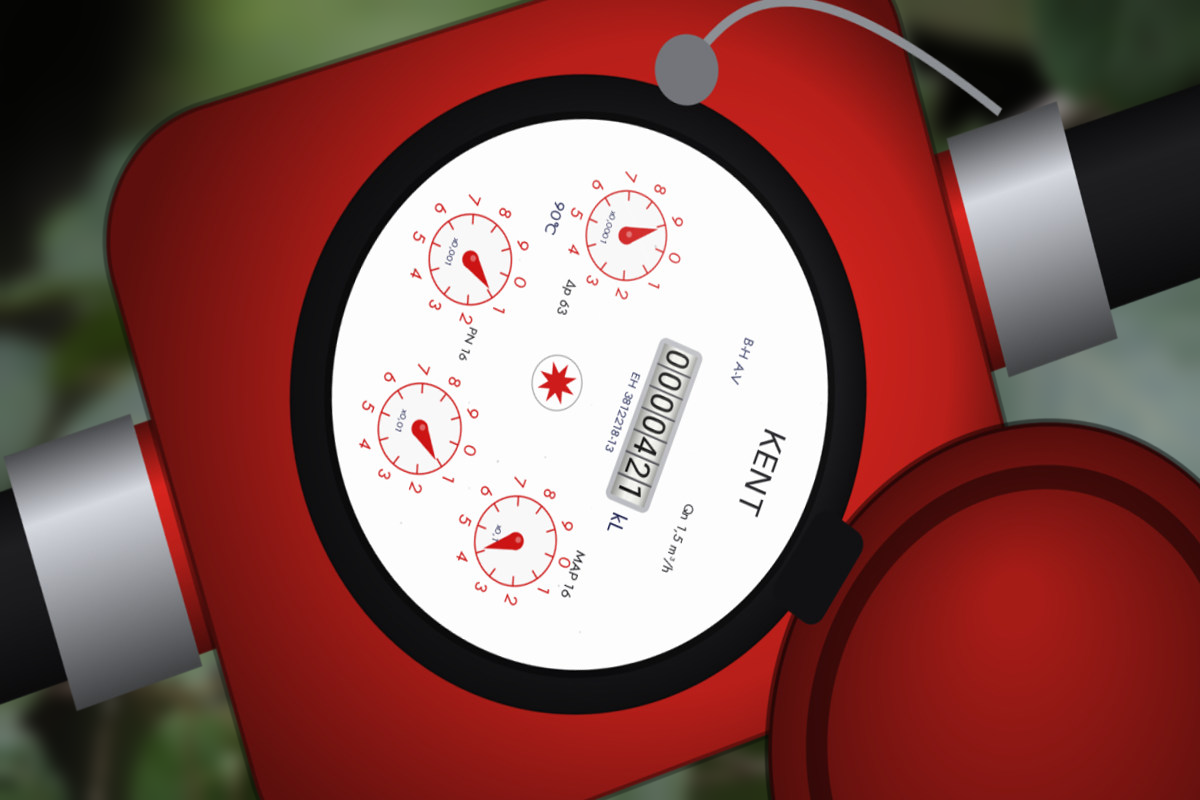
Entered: 421.4109 kL
